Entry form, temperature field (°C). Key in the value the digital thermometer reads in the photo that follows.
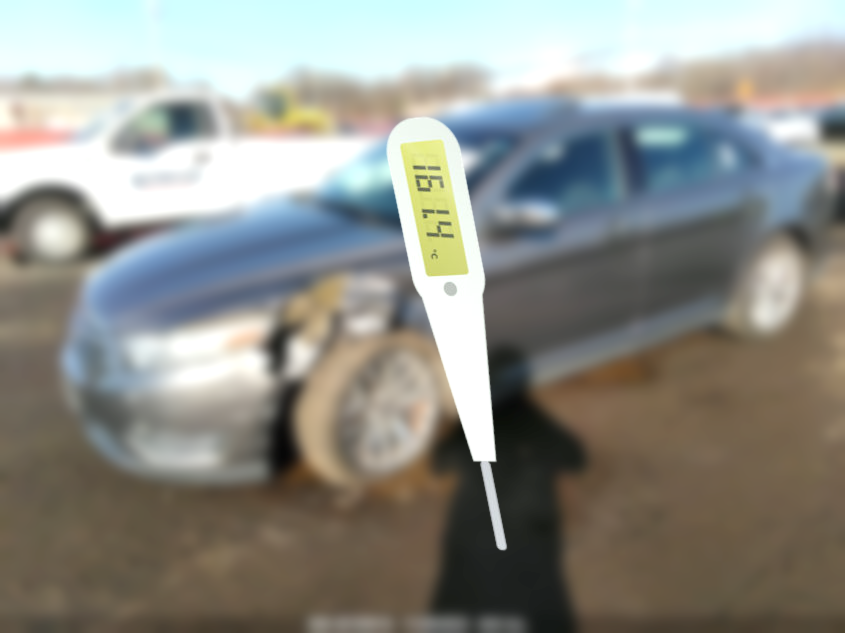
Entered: 161.4 °C
